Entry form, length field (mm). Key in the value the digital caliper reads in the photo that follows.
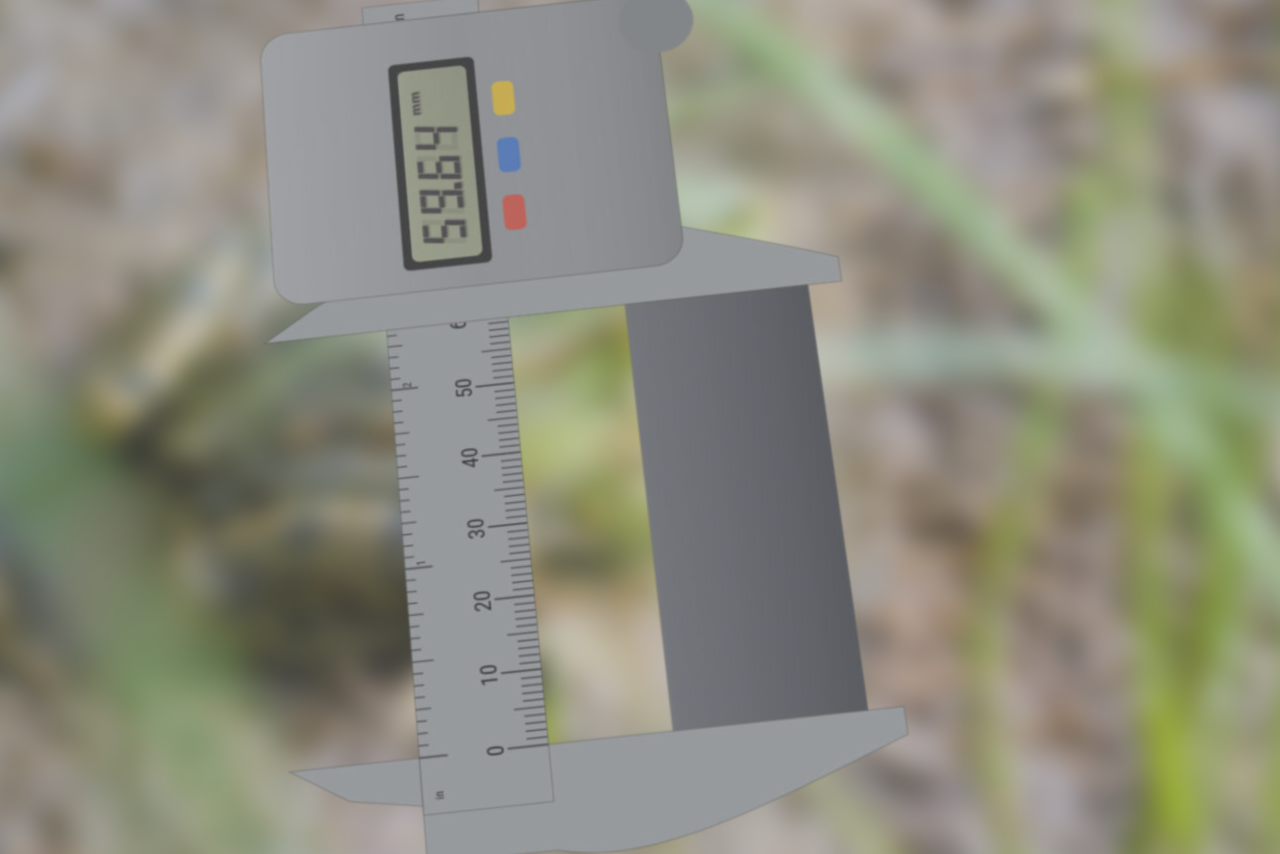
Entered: 59.64 mm
